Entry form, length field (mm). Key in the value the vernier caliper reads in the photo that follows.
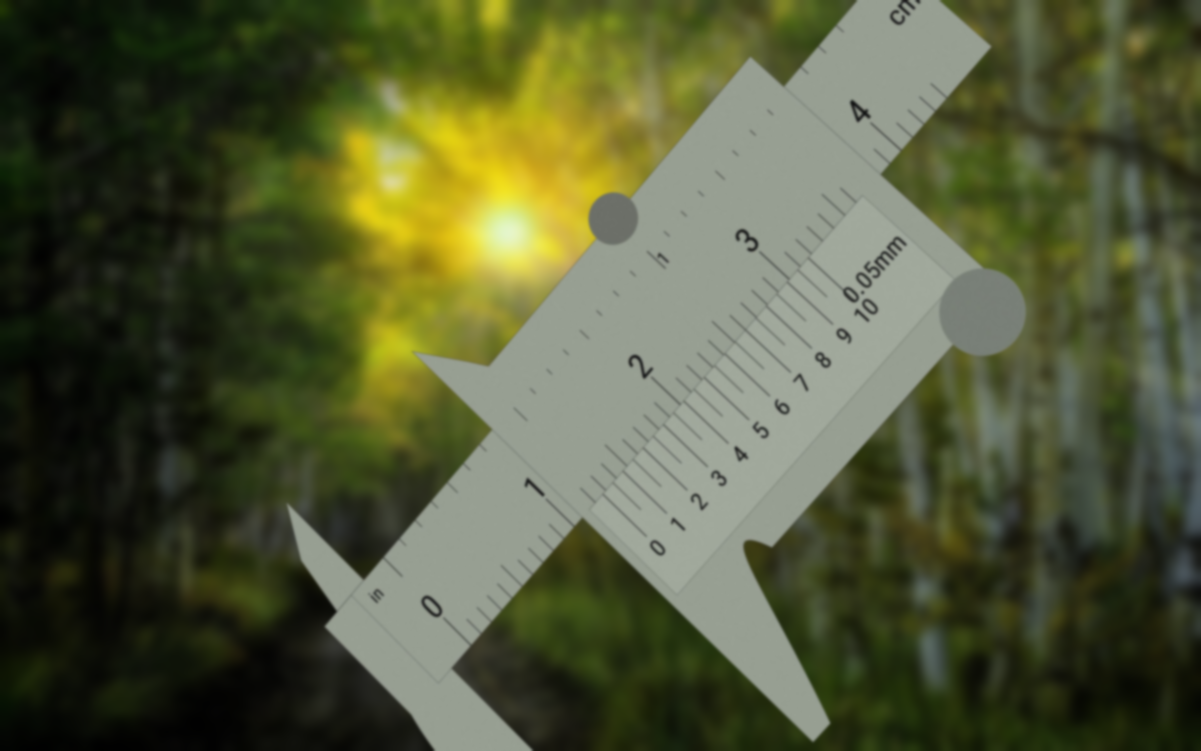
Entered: 12.7 mm
